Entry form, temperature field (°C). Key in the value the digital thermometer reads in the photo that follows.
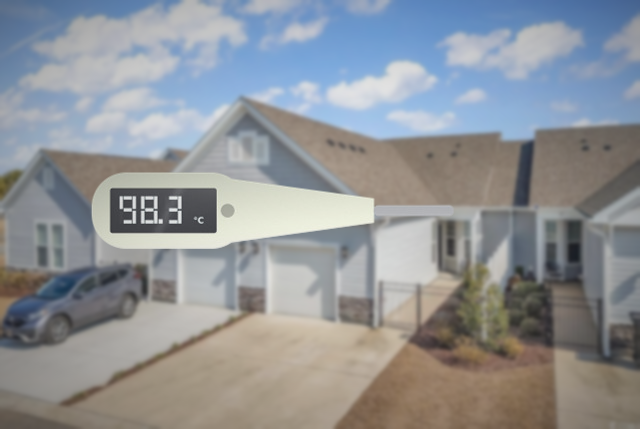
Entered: 98.3 °C
